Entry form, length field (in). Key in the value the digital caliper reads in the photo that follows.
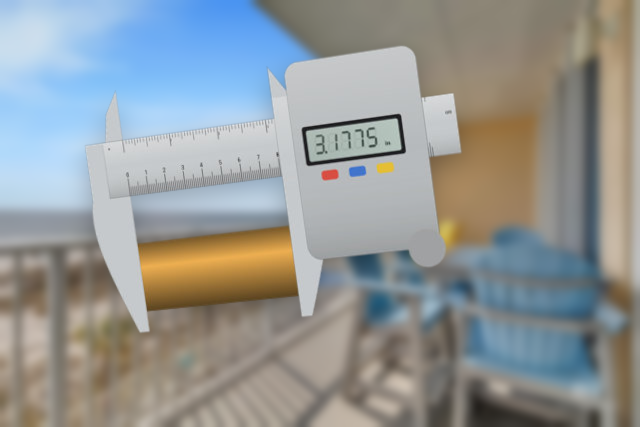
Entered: 3.1775 in
